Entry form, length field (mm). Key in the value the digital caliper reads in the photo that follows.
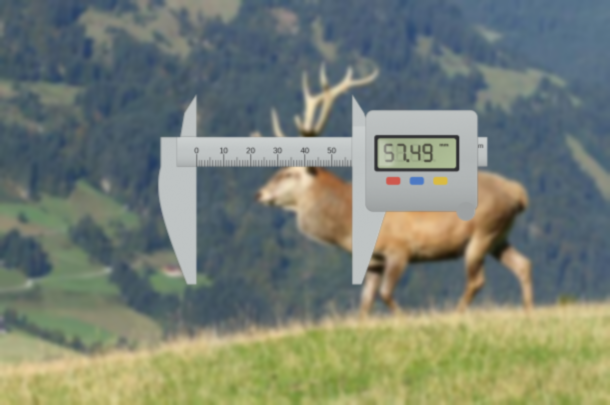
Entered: 57.49 mm
